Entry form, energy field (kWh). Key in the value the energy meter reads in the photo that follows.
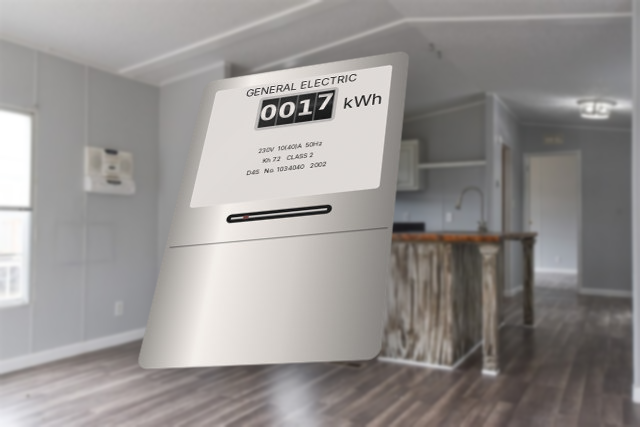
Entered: 17 kWh
